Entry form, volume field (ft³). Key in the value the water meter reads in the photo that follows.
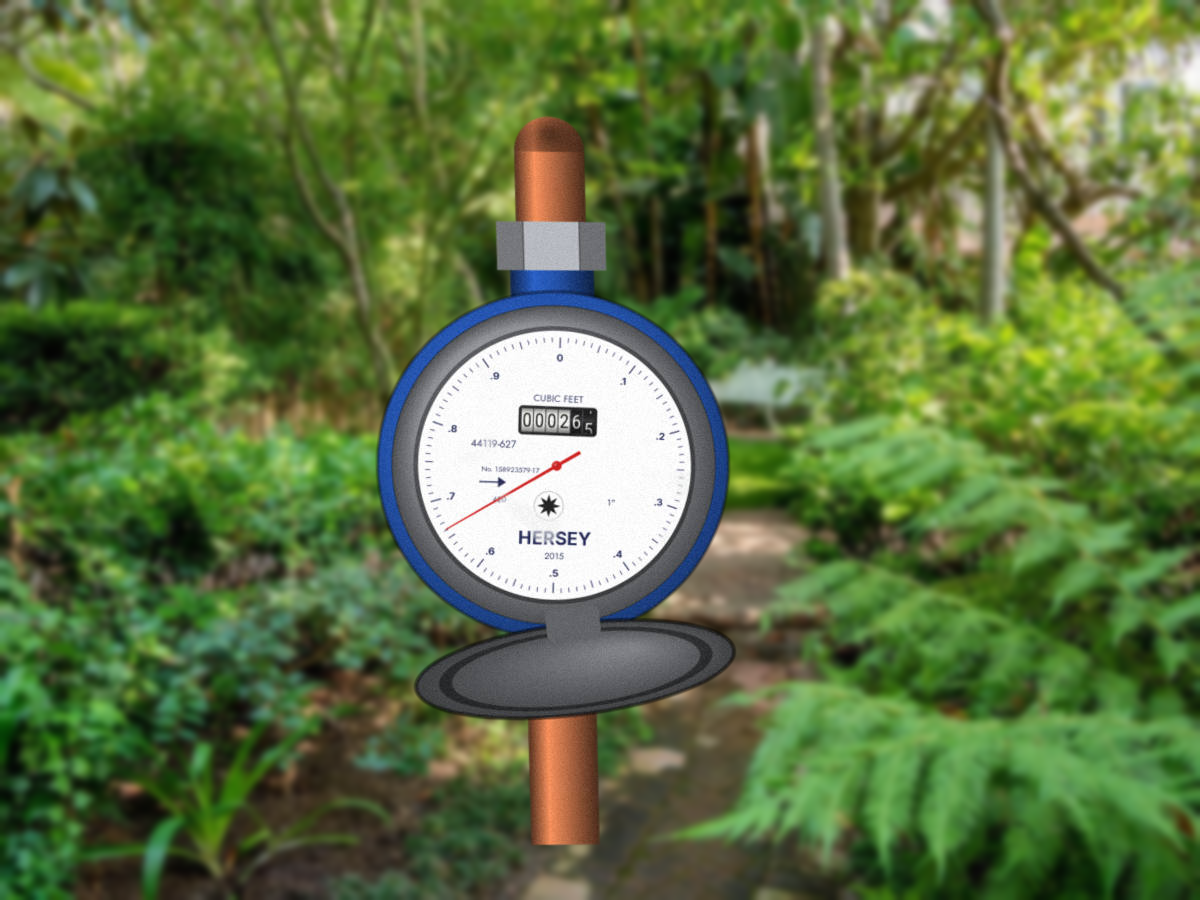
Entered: 264.66 ft³
